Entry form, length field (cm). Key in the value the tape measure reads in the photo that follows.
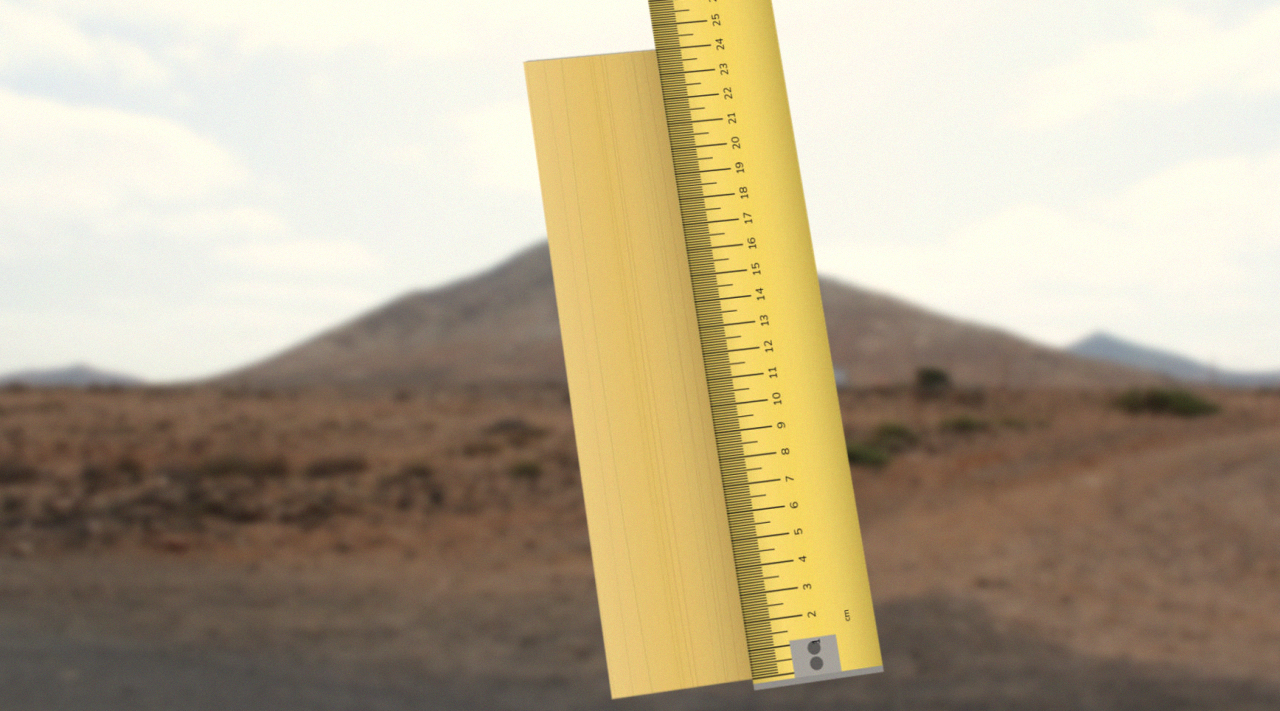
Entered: 24 cm
